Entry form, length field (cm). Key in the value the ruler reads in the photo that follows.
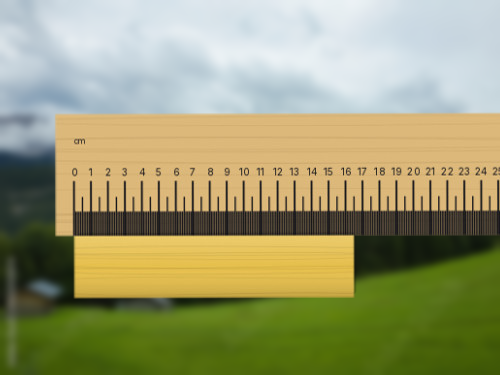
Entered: 16.5 cm
